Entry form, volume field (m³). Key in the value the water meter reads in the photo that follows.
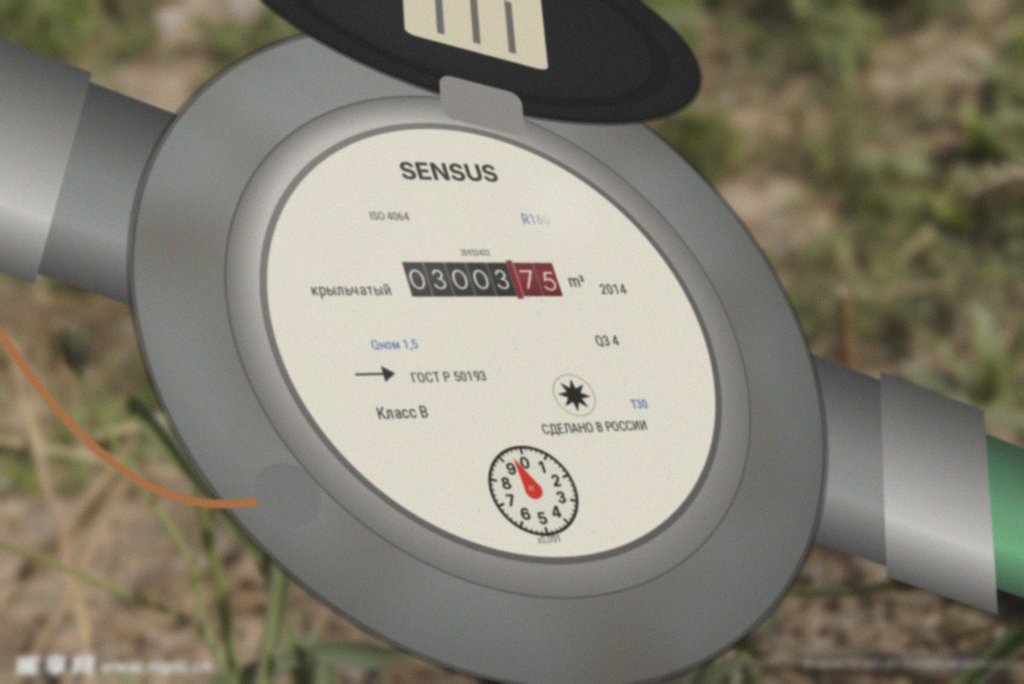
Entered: 3003.749 m³
